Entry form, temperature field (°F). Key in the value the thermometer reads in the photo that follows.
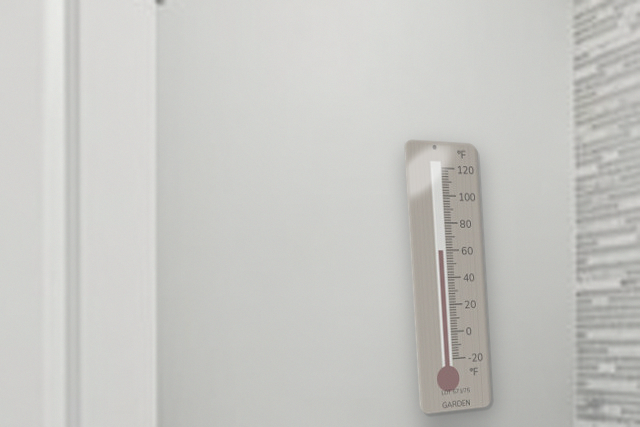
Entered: 60 °F
